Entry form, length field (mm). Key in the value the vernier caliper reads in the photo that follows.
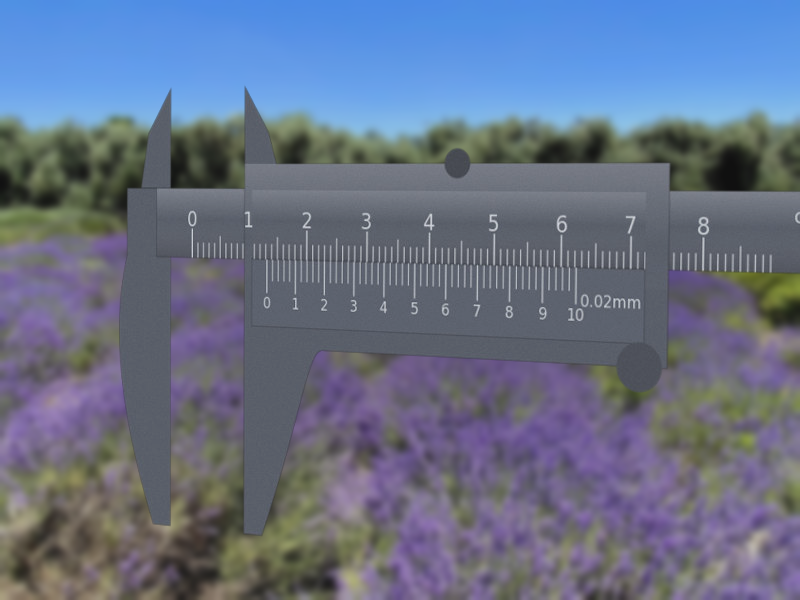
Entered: 13.2 mm
